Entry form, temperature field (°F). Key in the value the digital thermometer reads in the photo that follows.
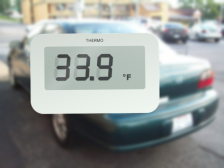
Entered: 33.9 °F
